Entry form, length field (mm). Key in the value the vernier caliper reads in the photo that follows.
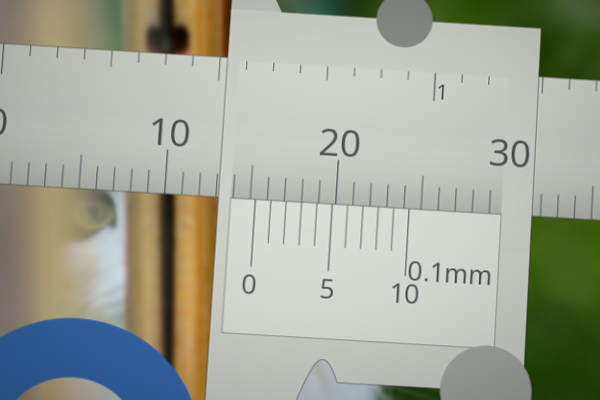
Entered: 15.3 mm
